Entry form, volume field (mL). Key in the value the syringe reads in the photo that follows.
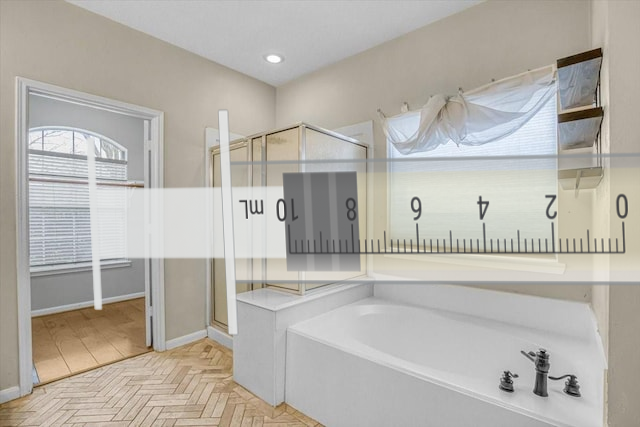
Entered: 7.8 mL
